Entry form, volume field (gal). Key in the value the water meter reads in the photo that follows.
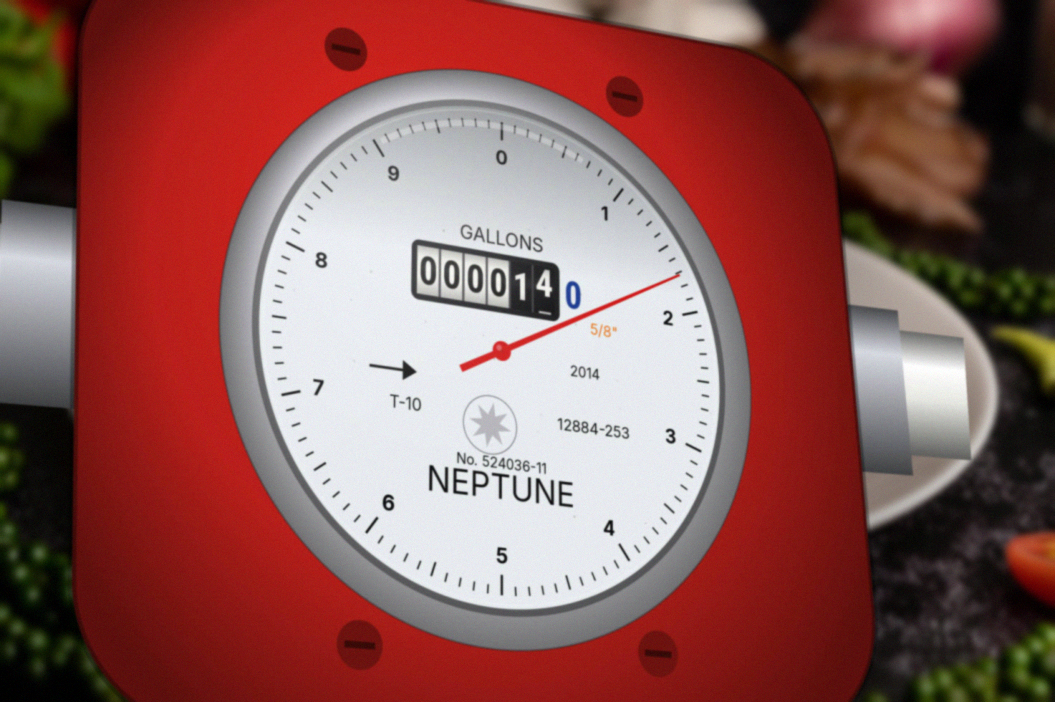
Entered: 141.7 gal
